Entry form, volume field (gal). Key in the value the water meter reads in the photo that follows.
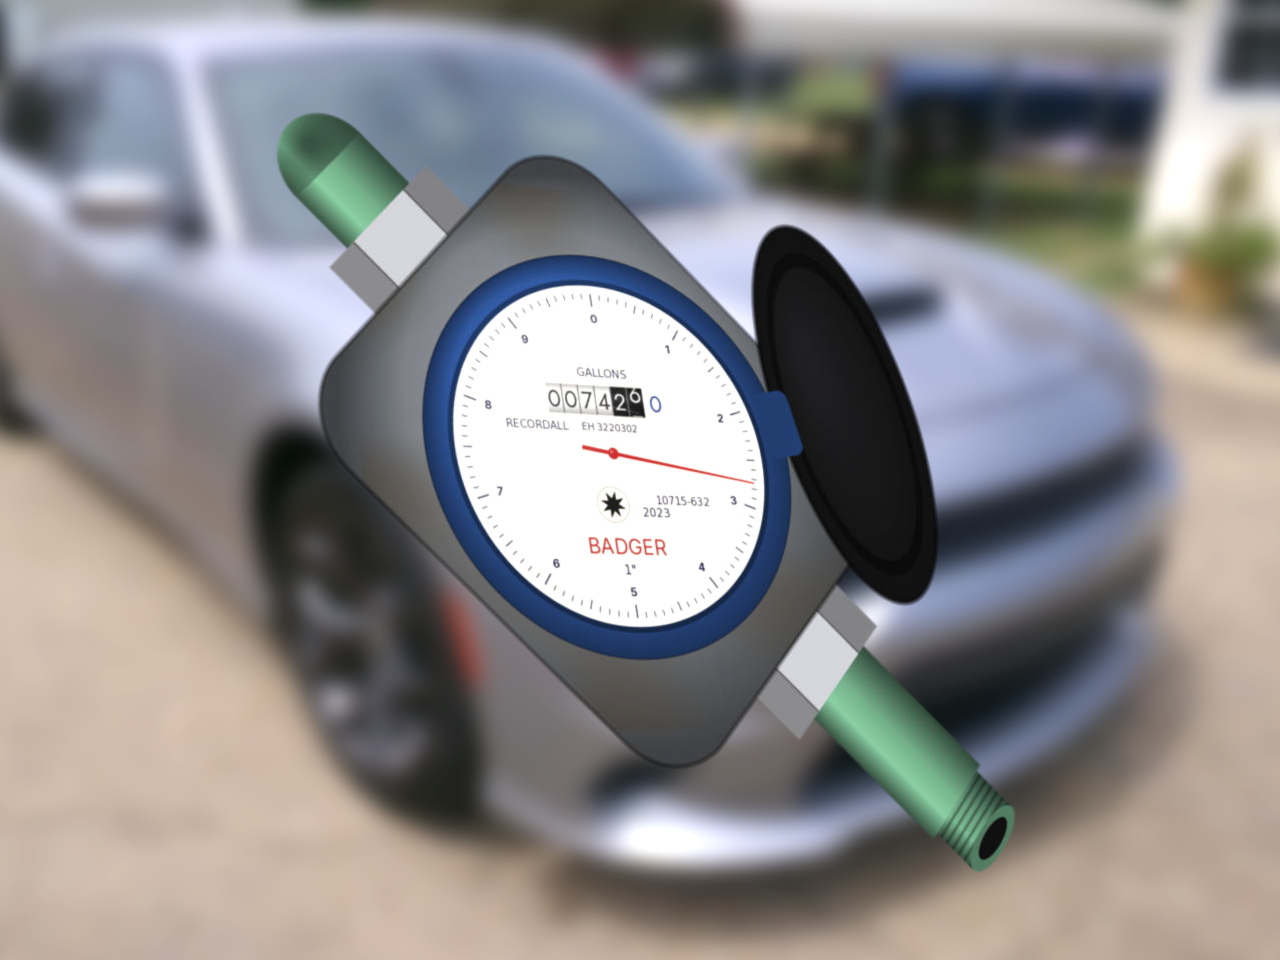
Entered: 74262.7 gal
